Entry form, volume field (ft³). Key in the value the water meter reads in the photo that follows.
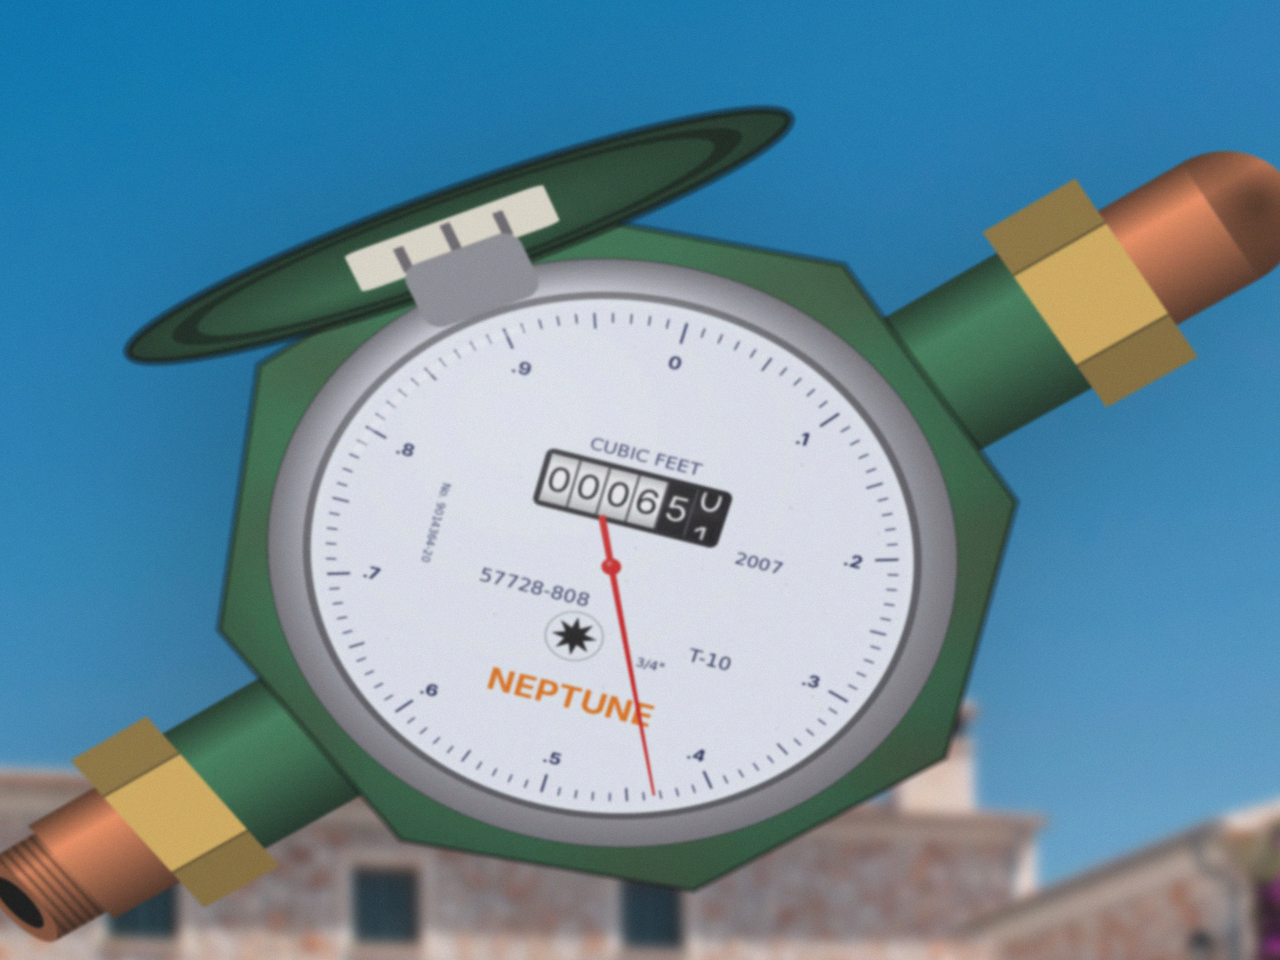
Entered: 650.43 ft³
